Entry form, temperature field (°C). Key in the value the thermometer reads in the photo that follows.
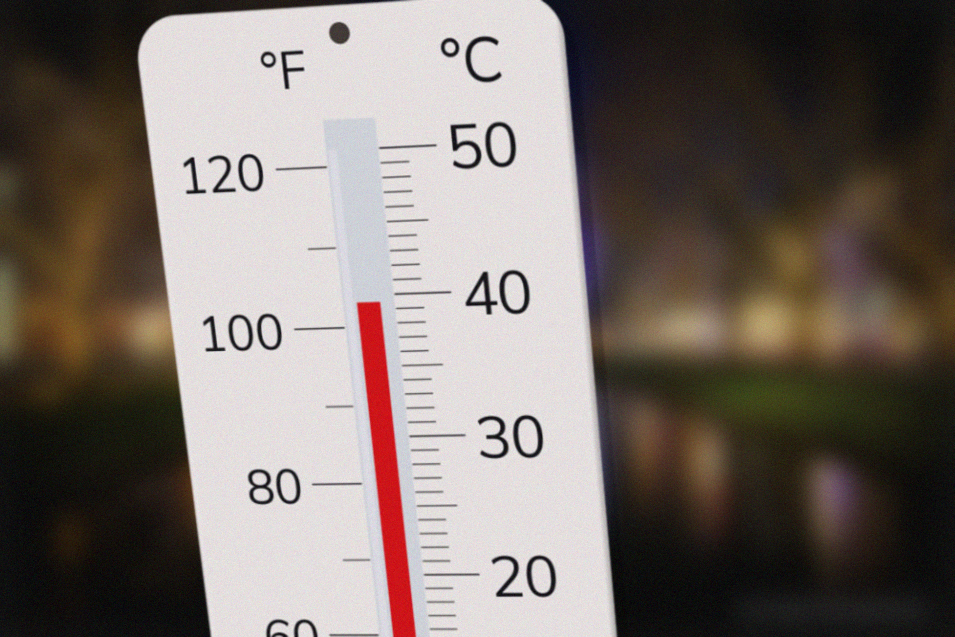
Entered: 39.5 °C
